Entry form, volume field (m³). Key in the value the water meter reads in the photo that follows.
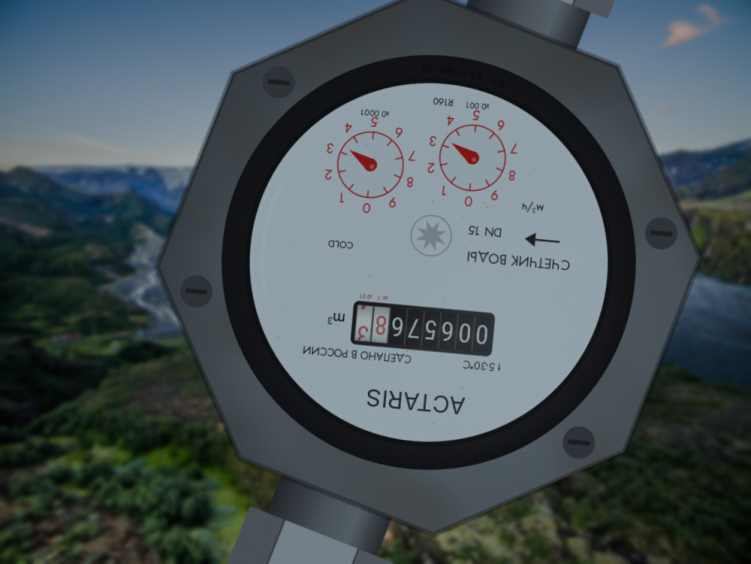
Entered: 6576.8333 m³
